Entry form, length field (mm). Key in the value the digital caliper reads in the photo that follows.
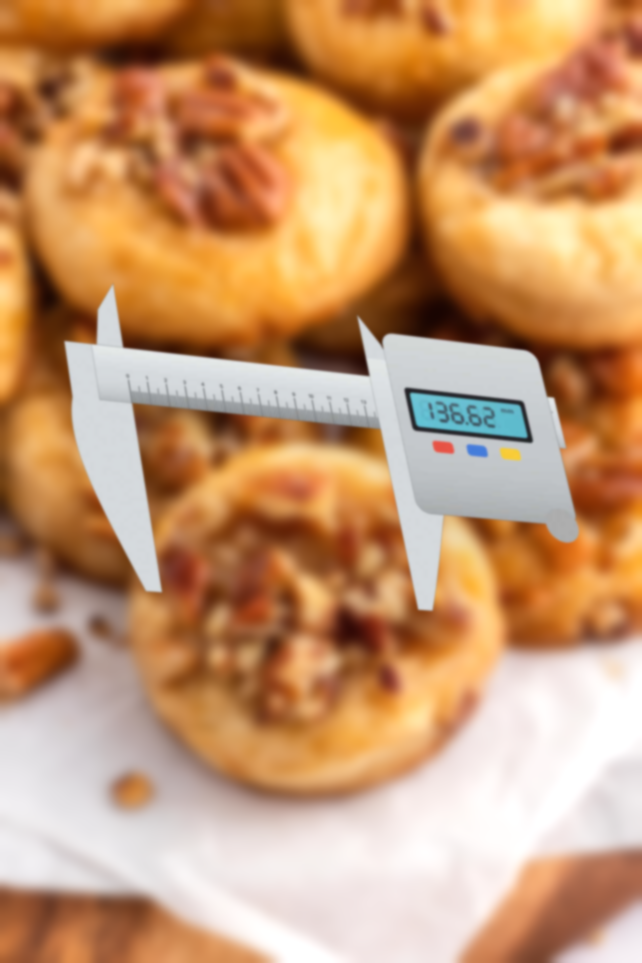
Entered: 136.62 mm
